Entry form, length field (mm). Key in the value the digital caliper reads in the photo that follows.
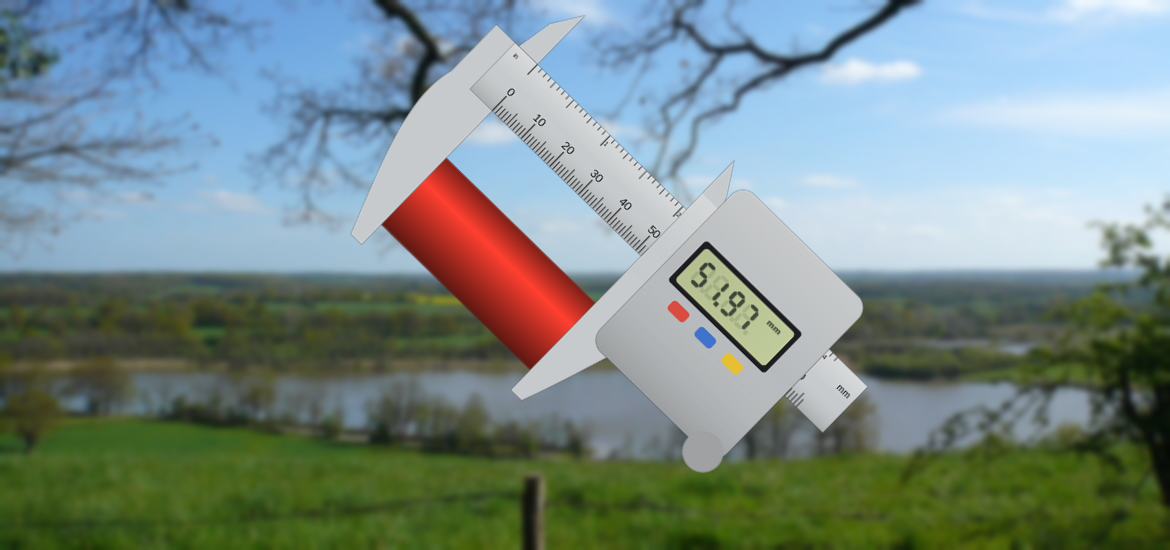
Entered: 51.97 mm
